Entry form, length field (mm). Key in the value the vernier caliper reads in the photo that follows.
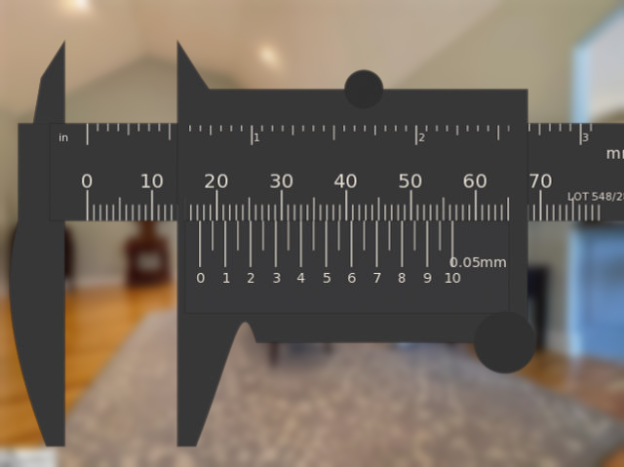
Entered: 17.4 mm
